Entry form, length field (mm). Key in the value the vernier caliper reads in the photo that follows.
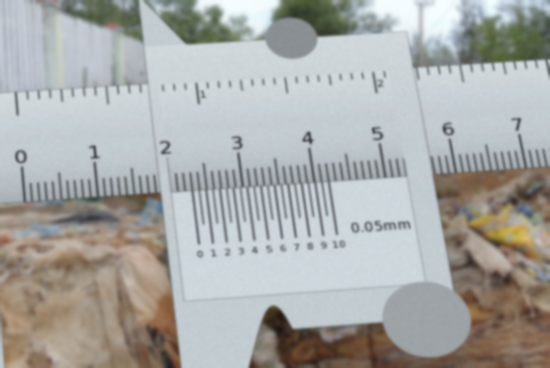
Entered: 23.0 mm
